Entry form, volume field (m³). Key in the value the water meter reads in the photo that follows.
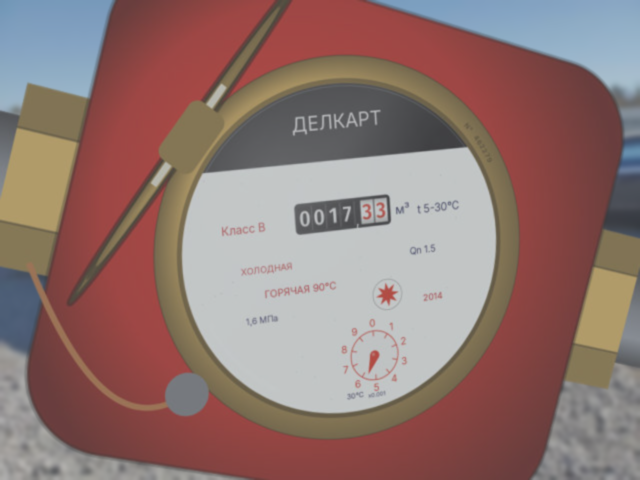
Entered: 17.335 m³
